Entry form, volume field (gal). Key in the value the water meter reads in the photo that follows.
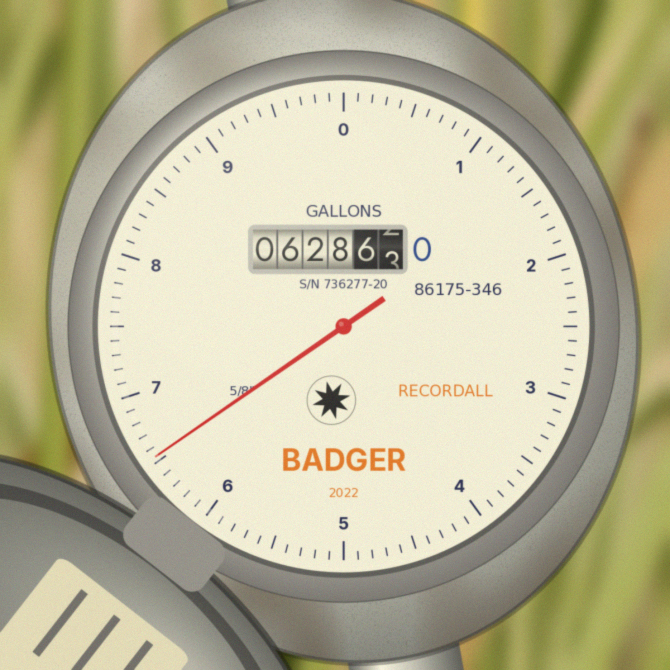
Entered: 628626.5 gal
